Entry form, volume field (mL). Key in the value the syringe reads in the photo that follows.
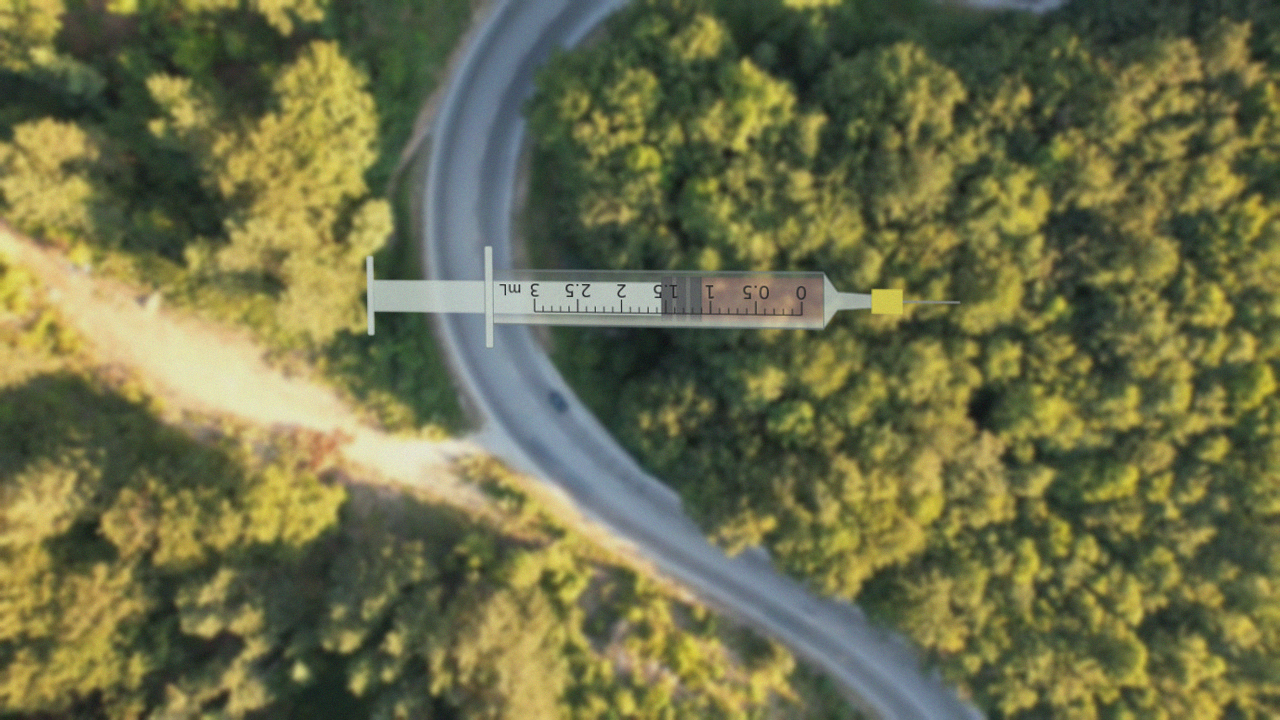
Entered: 1.1 mL
